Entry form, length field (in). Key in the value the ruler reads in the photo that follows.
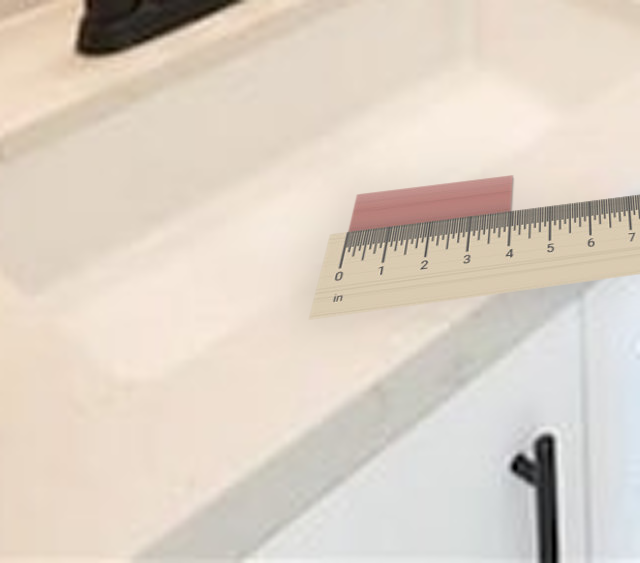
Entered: 4 in
